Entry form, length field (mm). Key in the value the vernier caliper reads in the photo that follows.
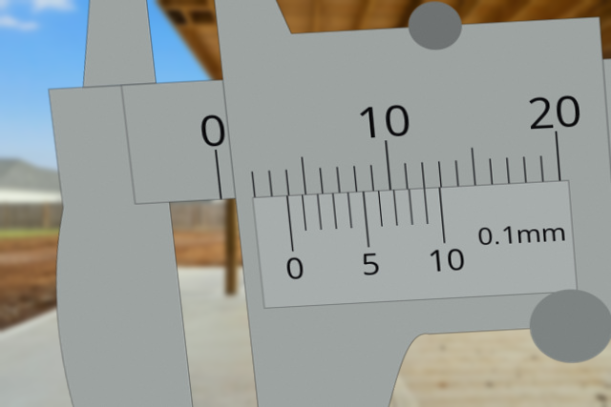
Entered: 3.9 mm
